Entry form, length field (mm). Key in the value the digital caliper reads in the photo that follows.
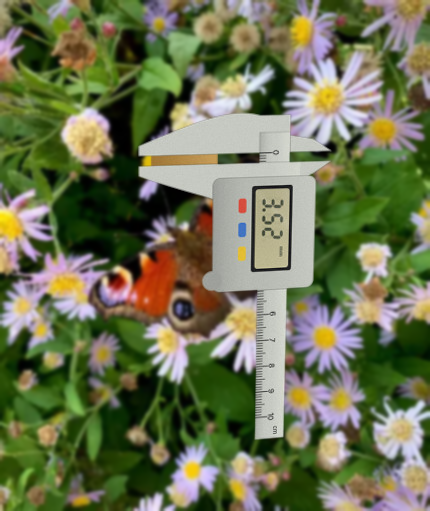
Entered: 3.52 mm
